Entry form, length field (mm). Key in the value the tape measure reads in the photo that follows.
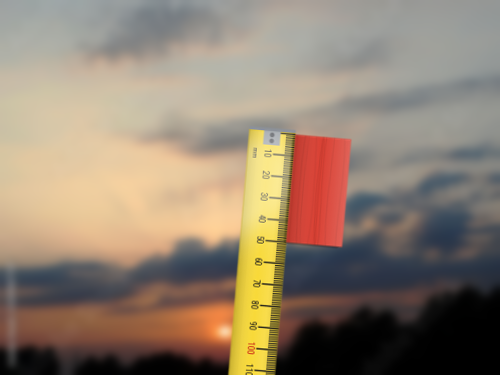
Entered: 50 mm
